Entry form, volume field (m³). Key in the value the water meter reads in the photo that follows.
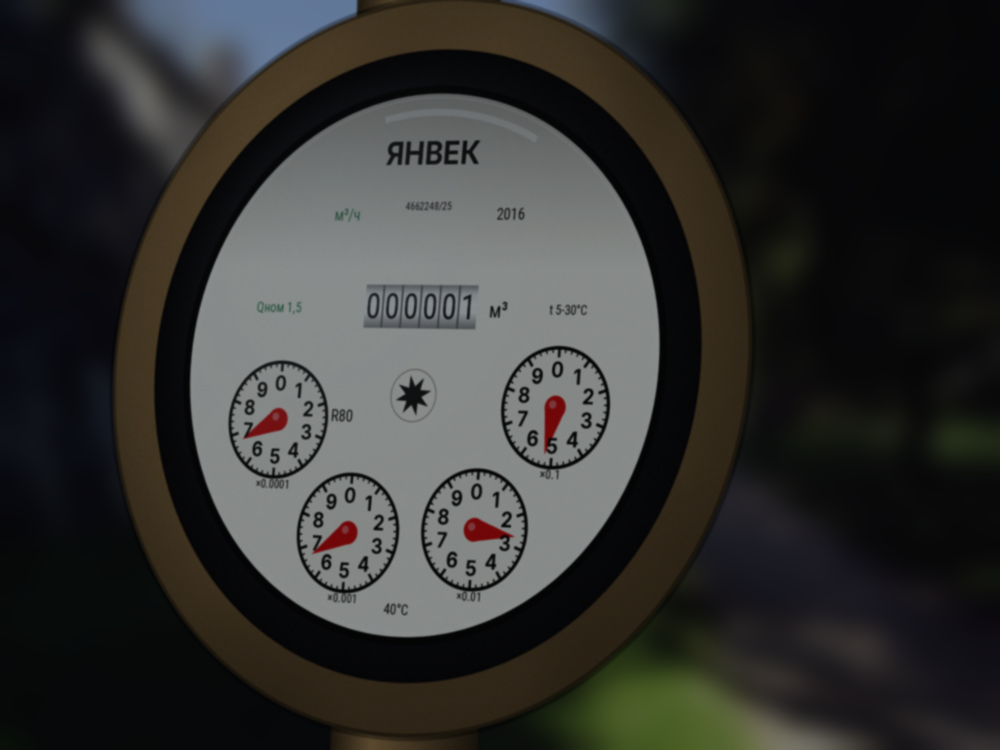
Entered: 1.5266 m³
